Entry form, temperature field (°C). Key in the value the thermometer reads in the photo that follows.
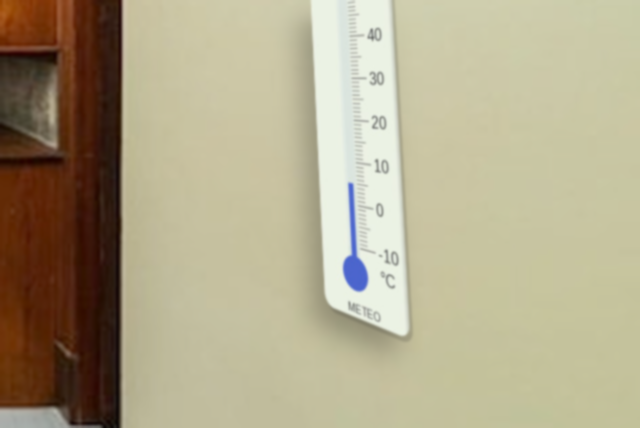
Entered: 5 °C
